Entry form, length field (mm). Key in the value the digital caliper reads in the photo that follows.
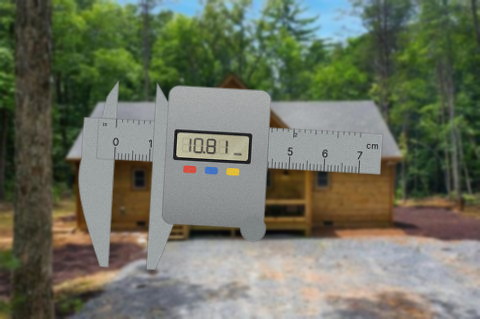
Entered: 10.81 mm
